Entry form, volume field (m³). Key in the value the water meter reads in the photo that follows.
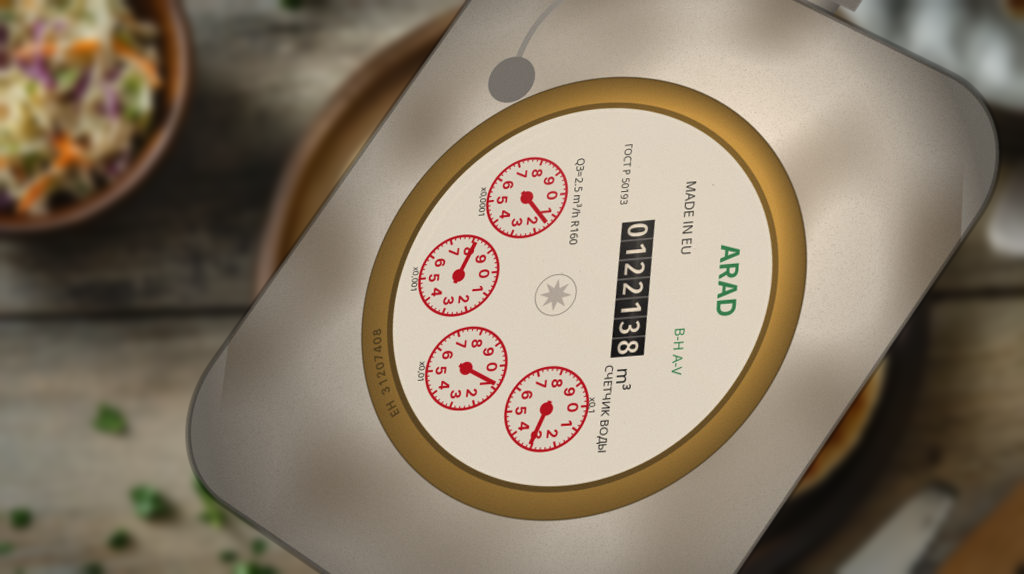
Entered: 122138.3081 m³
